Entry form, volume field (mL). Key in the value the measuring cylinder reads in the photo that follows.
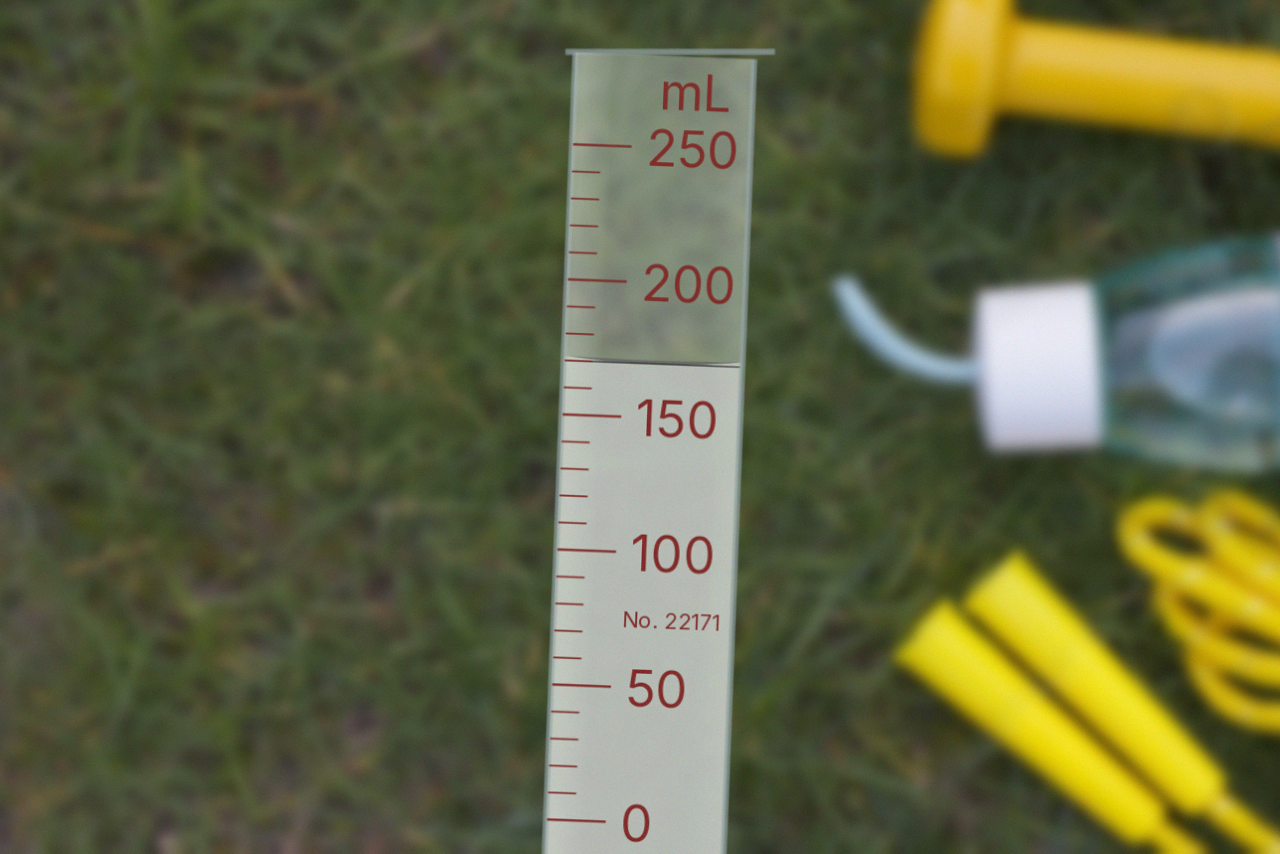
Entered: 170 mL
